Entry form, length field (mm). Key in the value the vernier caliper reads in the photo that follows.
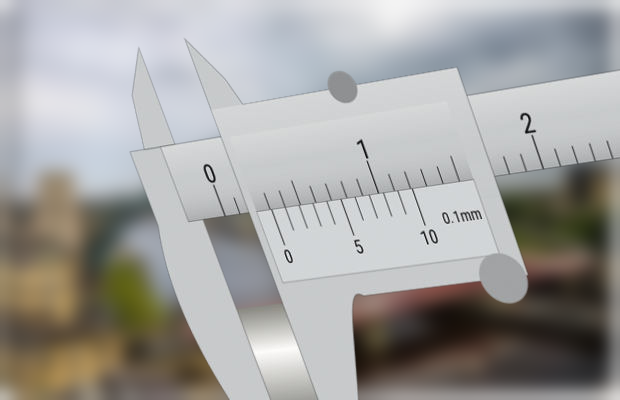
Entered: 3.1 mm
